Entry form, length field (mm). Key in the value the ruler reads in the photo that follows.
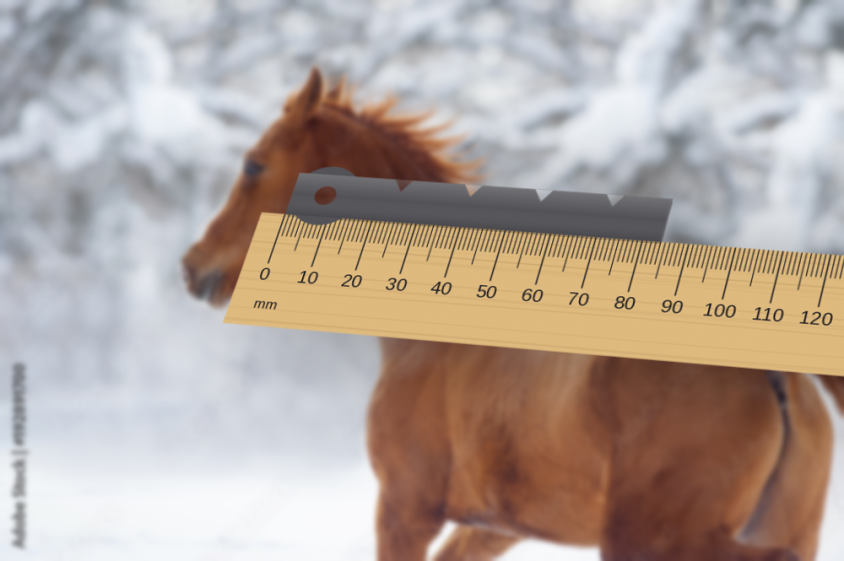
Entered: 84 mm
